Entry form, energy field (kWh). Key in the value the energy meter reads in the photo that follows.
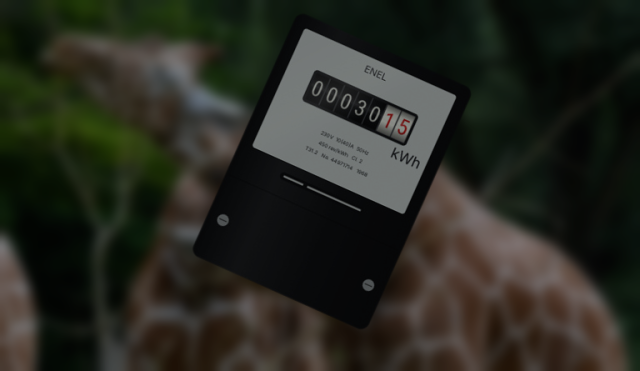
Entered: 30.15 kWh
